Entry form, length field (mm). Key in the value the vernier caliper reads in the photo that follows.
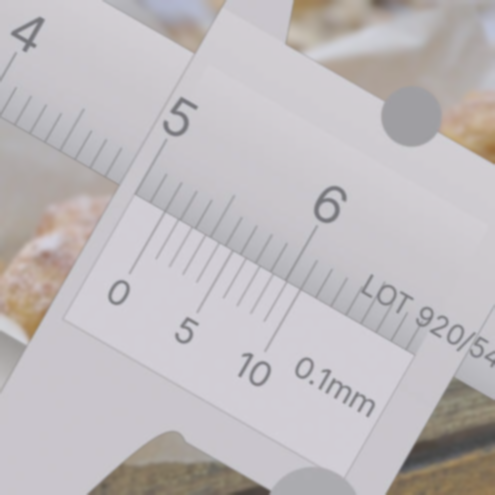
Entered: 52.0 mm
